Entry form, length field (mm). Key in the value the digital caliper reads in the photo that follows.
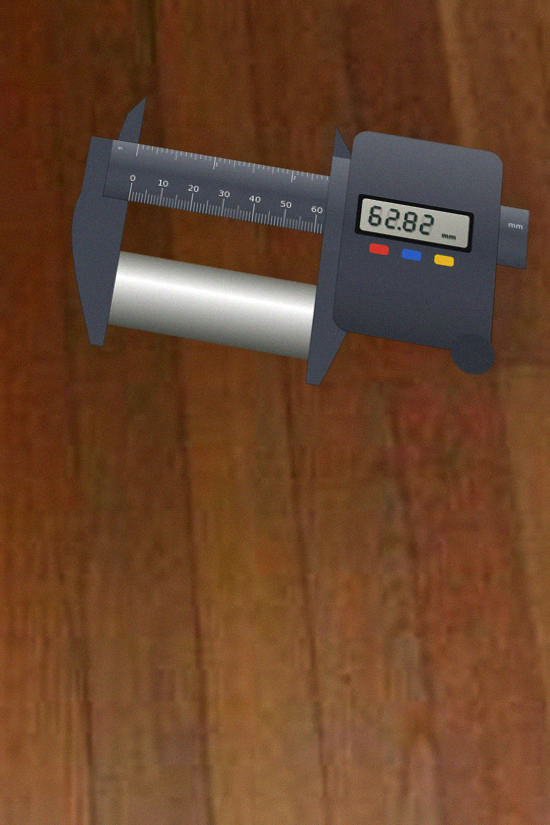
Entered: 62.82 mm
